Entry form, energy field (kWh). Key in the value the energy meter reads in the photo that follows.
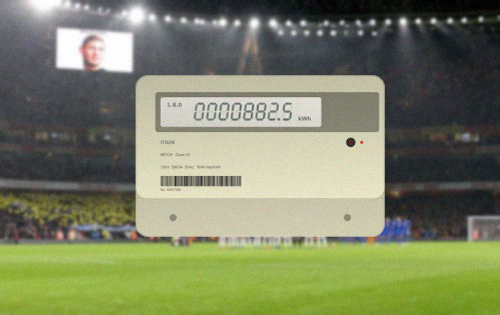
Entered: 882.5 kWh
